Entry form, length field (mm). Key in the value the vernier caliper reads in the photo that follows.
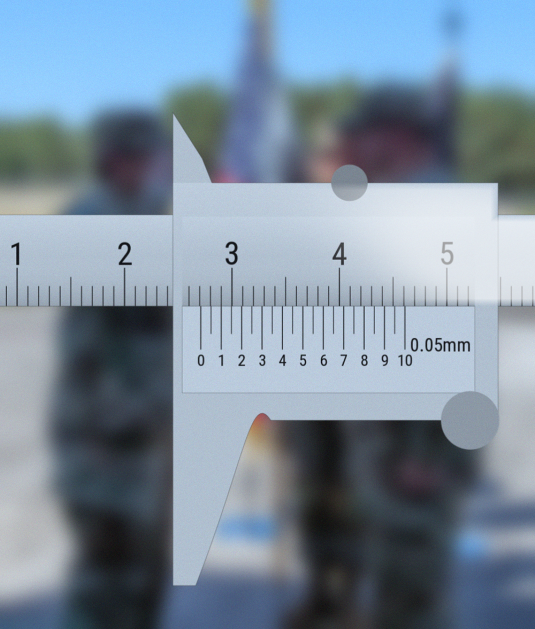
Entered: 27.1 mm
